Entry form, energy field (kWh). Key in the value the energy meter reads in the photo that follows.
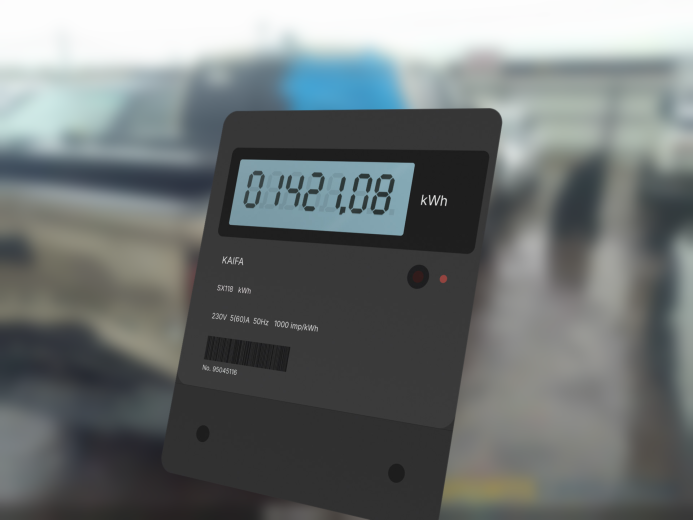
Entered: 1421.08 kWh
